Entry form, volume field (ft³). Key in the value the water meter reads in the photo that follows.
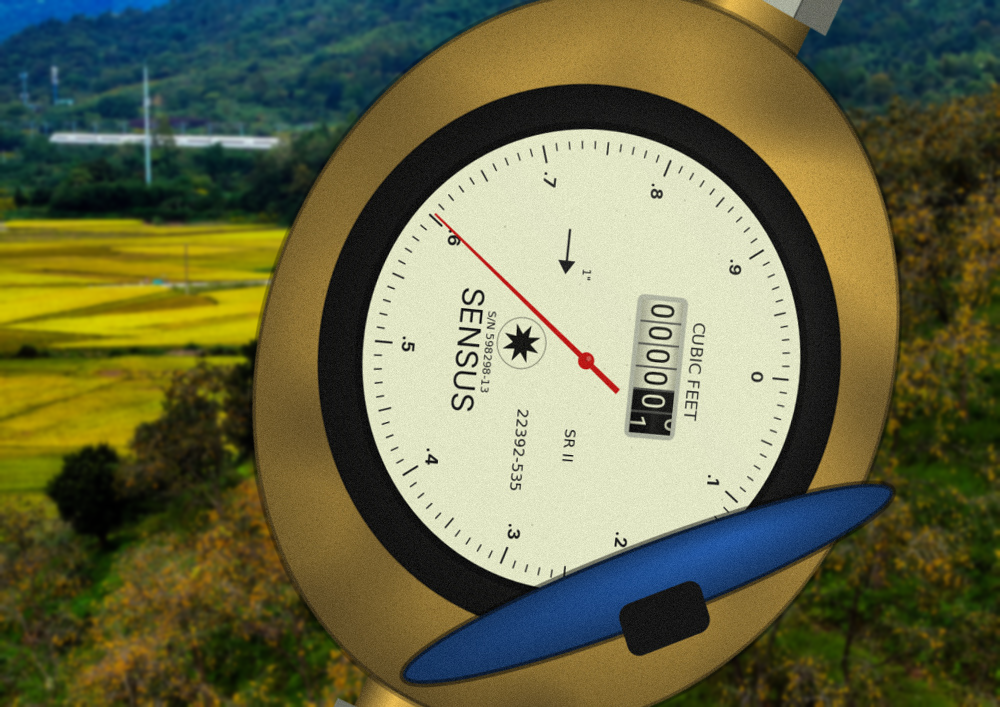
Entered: 0.60 ft³
